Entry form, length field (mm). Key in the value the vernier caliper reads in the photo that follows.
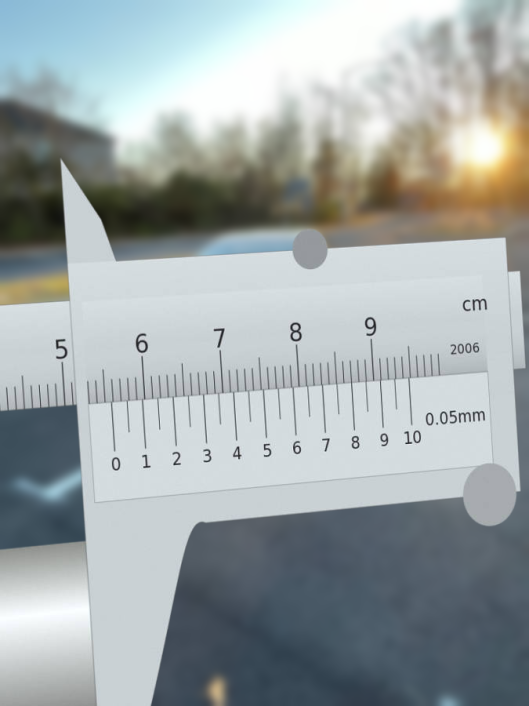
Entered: 55.8 mm
